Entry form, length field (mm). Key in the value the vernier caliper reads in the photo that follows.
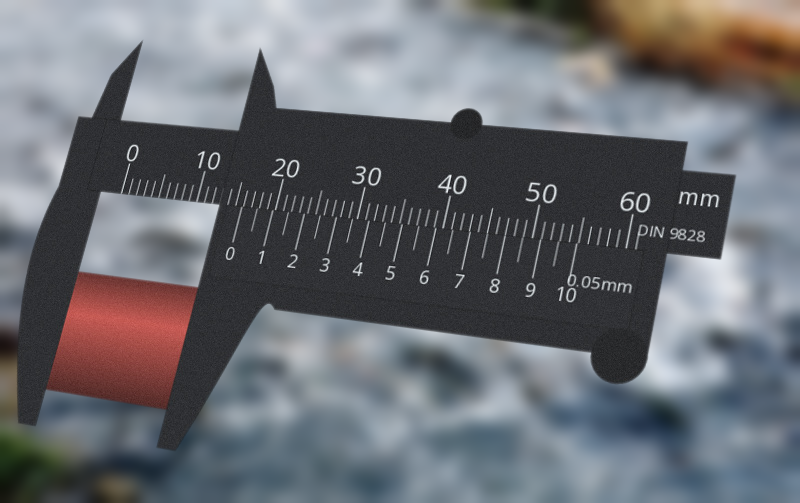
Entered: 15.8 mm
